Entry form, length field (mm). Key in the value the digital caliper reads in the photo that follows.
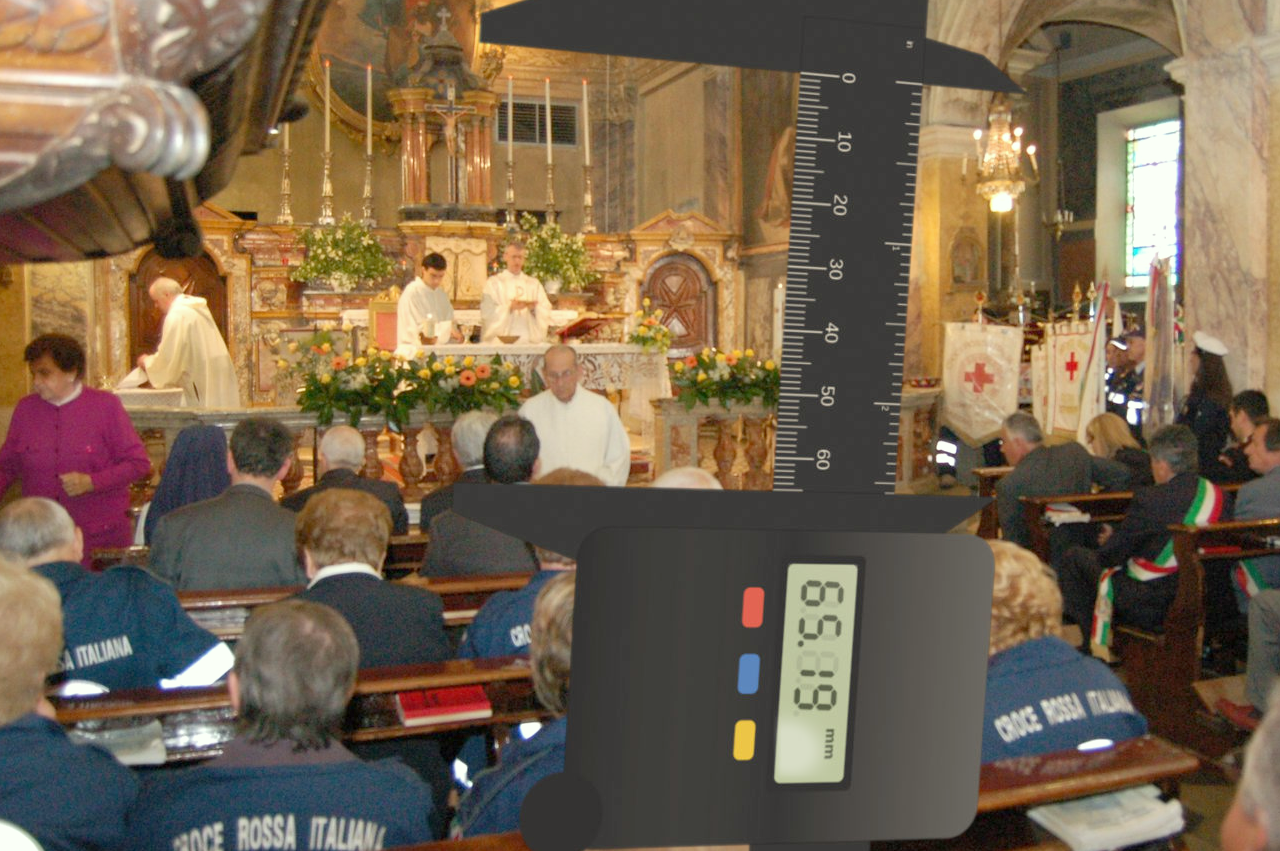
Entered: 65.19 mm
